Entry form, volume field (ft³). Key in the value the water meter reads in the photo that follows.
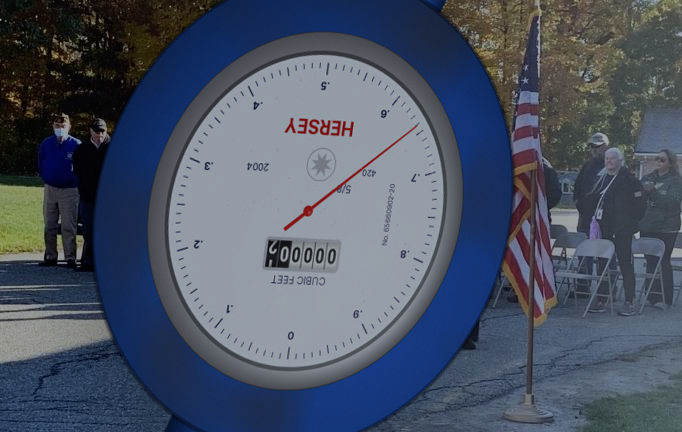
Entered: 1.64 ft³
